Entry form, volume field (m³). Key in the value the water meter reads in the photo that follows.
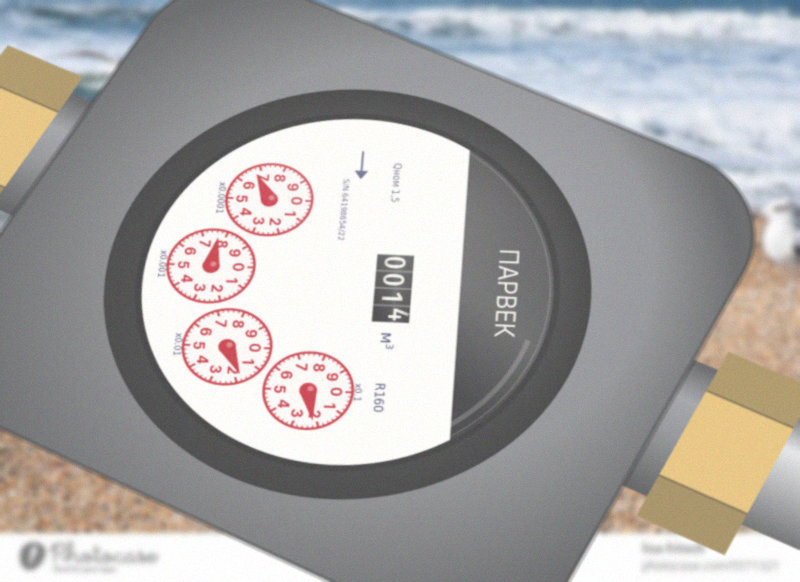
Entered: 14.2176 m³
